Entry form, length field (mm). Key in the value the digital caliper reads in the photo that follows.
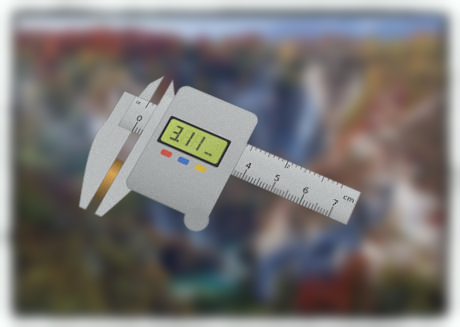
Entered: 3.11 mm
